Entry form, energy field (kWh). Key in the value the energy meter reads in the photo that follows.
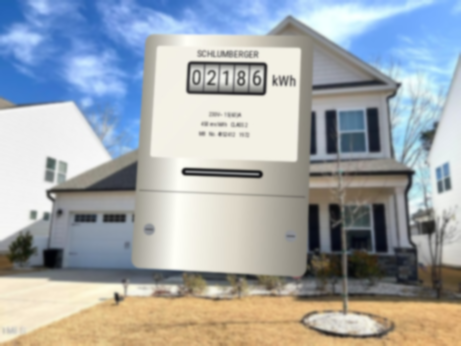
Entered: 2186 kWh
